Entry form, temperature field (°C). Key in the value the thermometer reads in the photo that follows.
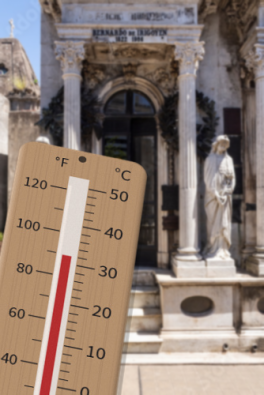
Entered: 32 °C
